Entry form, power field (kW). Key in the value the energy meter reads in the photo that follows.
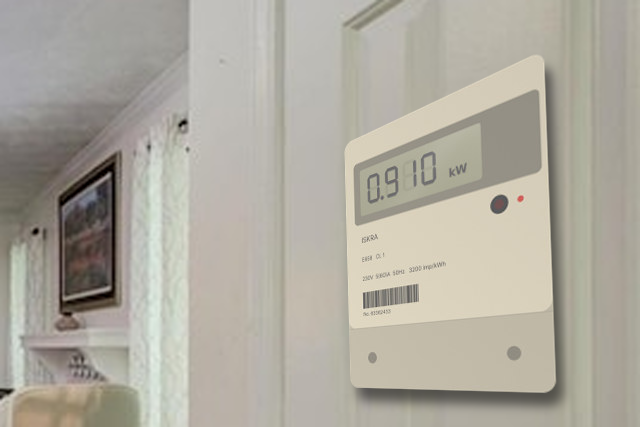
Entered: 0.910 kW
